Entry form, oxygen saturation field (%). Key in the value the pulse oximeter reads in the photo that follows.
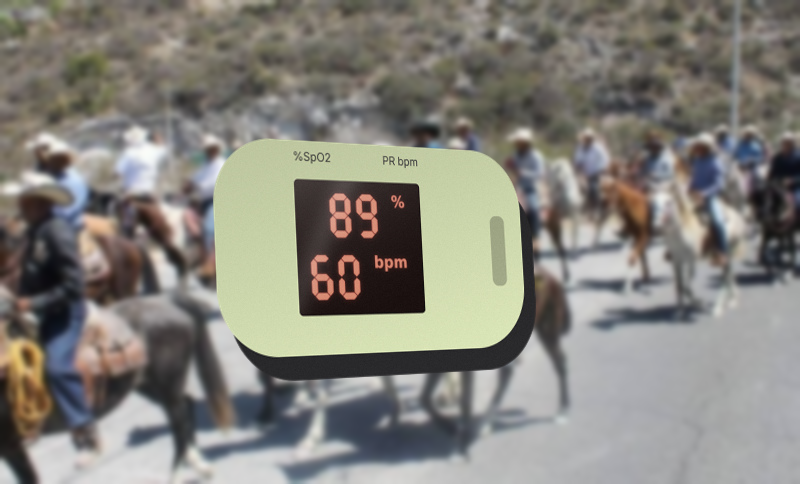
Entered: 89 %
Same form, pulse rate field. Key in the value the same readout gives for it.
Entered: 60 bpm
